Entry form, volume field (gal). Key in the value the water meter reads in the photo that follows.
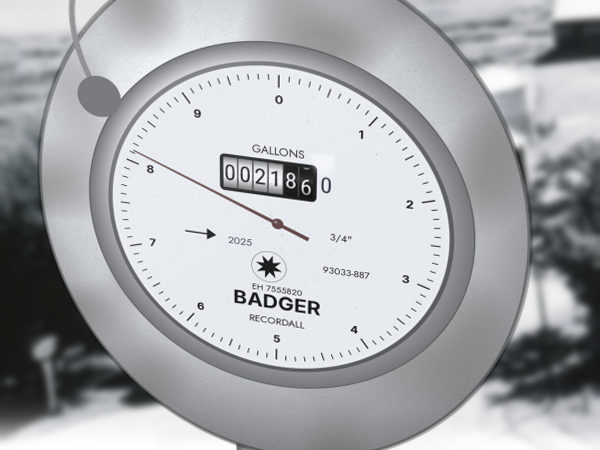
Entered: 21858.1 gal
